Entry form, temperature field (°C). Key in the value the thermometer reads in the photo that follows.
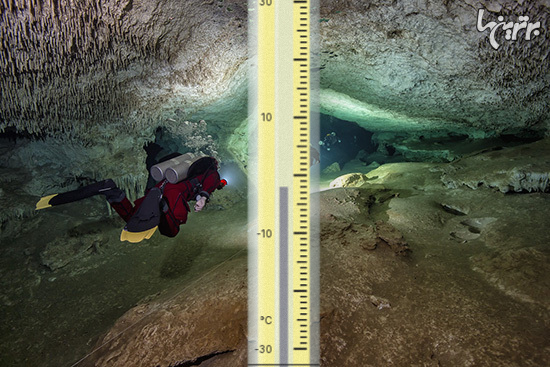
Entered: -2 °C
